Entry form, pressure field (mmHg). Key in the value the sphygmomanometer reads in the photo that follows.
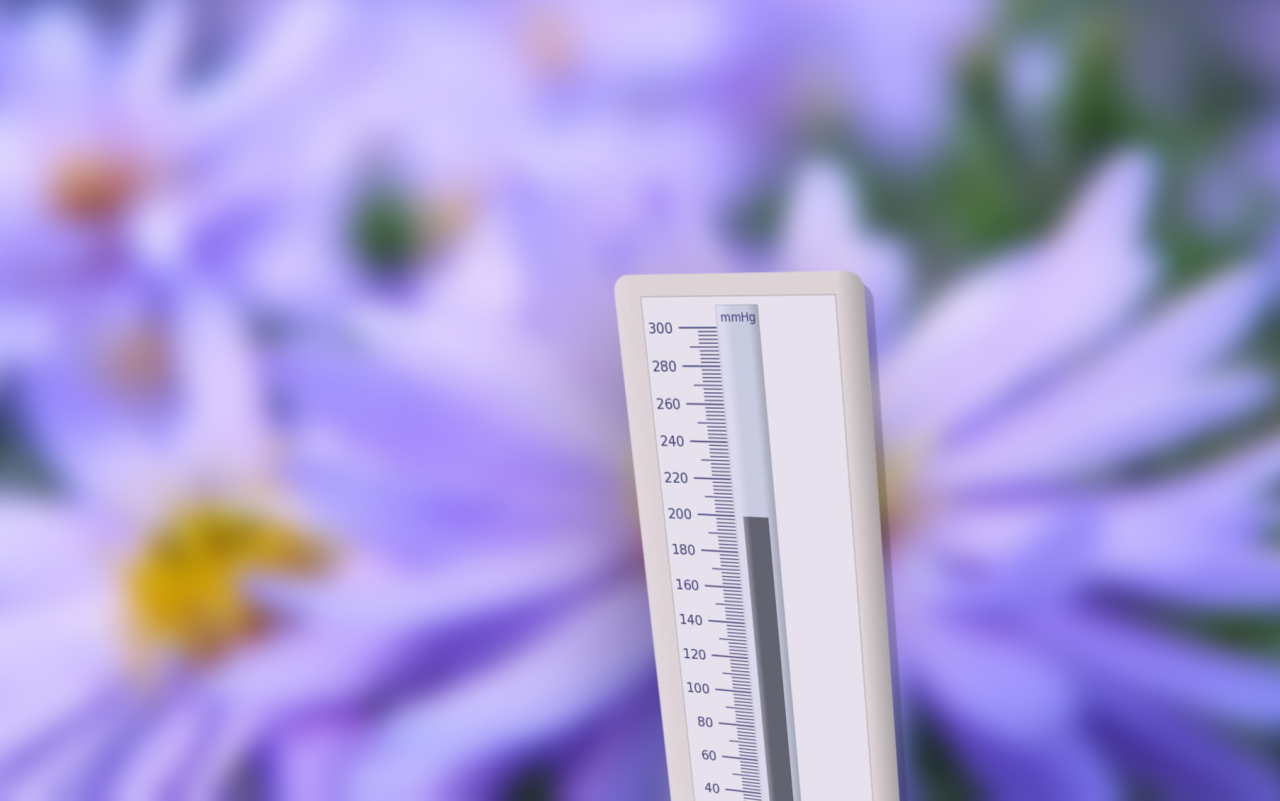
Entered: 200 mmHg
